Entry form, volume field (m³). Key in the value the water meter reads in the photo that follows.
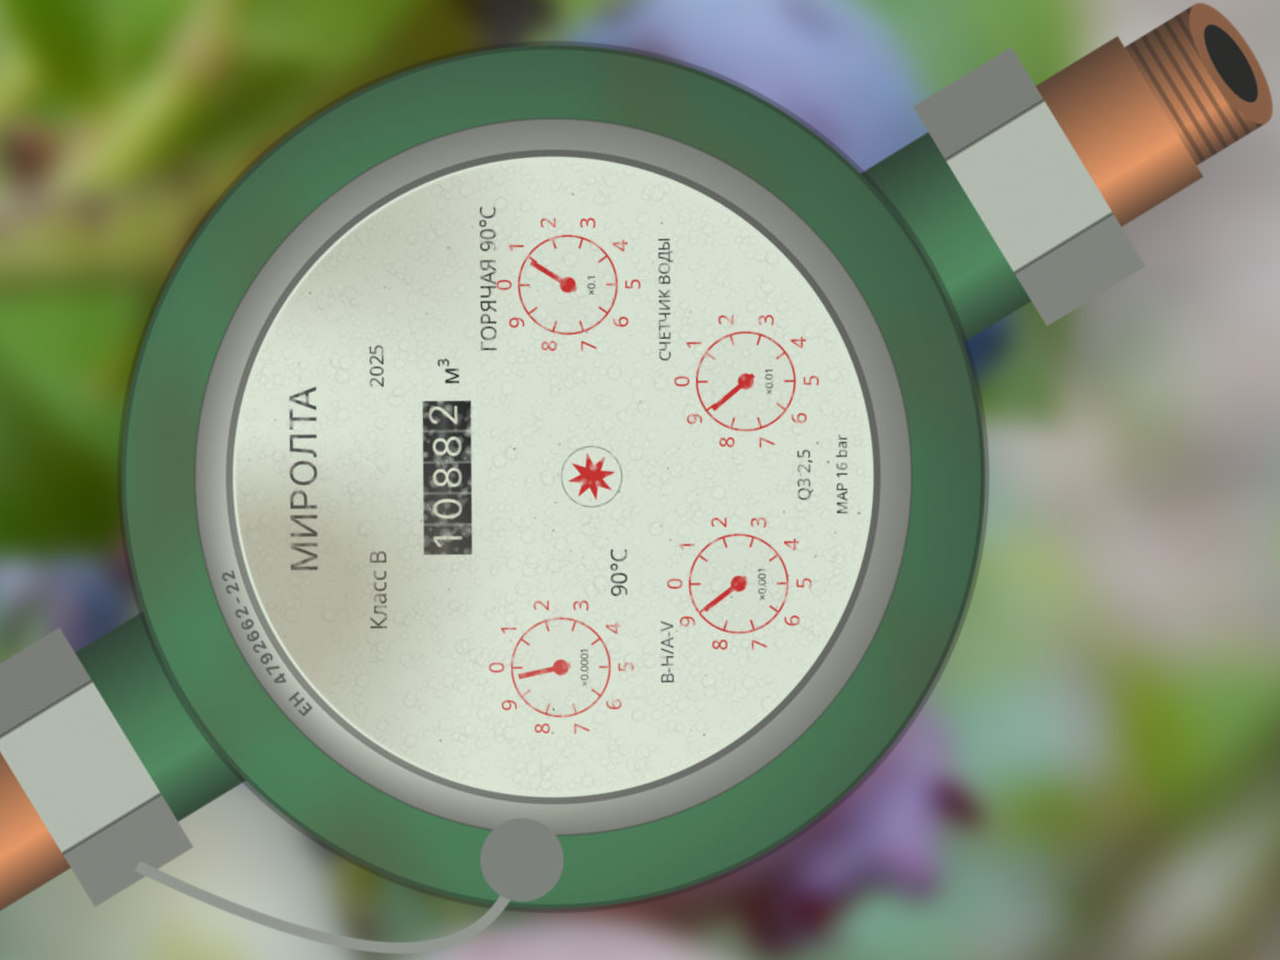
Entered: 10882.0889 m³
